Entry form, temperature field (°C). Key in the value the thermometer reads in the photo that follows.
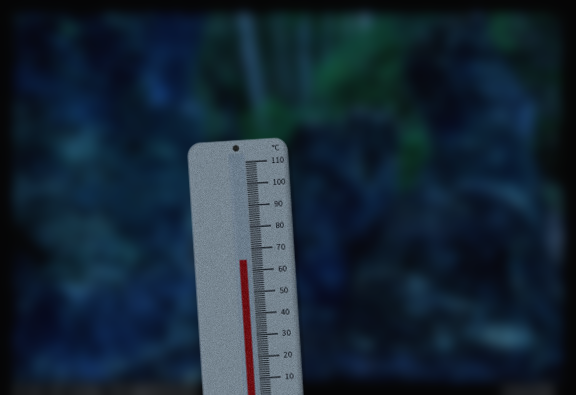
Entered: 65 °C
